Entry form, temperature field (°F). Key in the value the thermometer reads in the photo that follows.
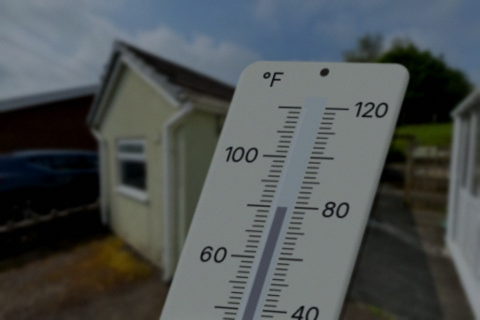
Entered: 80 °F
